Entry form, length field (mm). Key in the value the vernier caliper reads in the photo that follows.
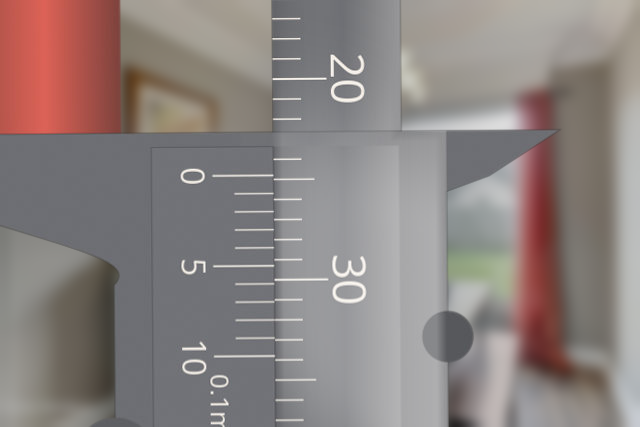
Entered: 24.8 mm
